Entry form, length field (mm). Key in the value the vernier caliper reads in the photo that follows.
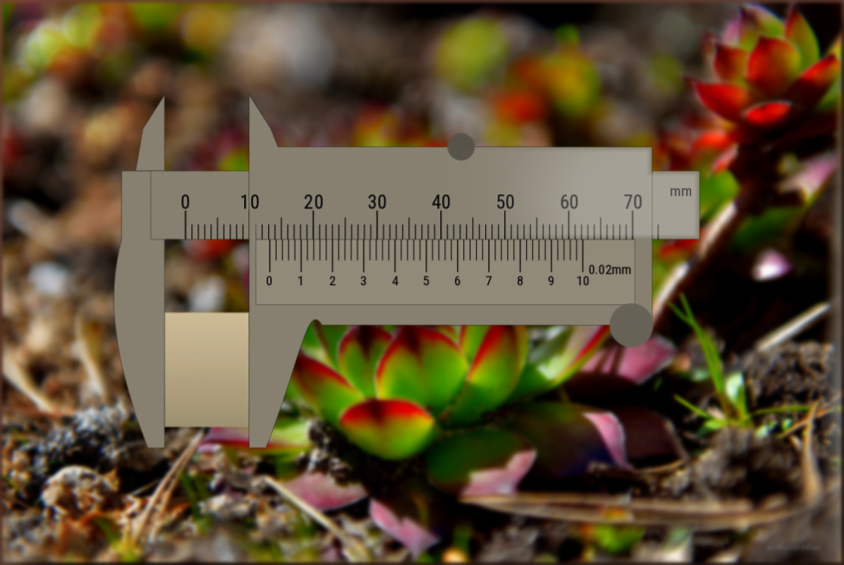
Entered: 13.2 mm
